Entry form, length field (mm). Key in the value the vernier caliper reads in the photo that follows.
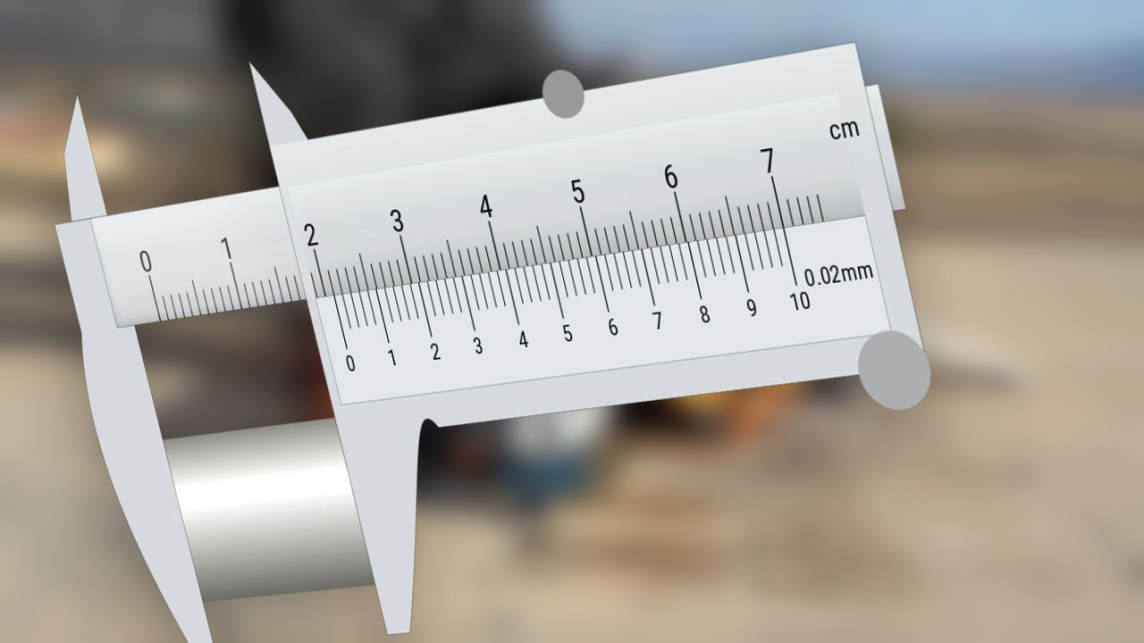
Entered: 21.0 mm
